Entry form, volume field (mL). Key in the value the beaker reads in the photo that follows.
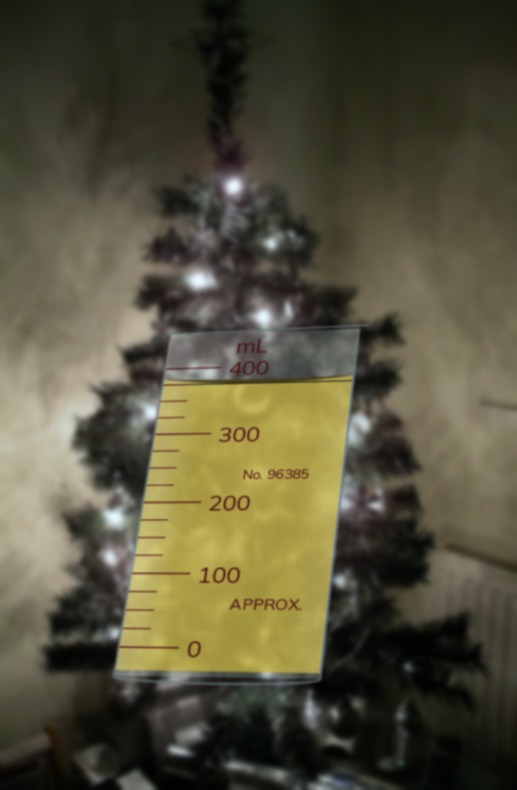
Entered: 375 mL
